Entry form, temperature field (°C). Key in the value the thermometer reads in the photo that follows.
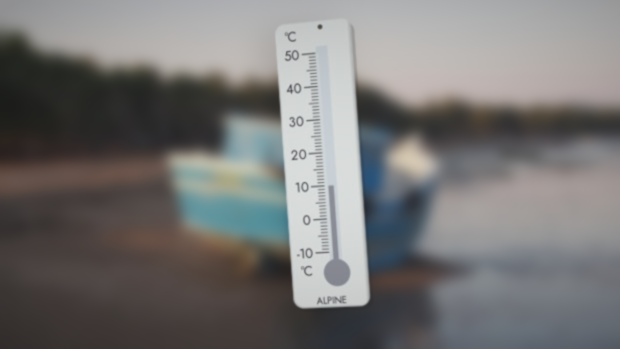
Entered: 10 °C
